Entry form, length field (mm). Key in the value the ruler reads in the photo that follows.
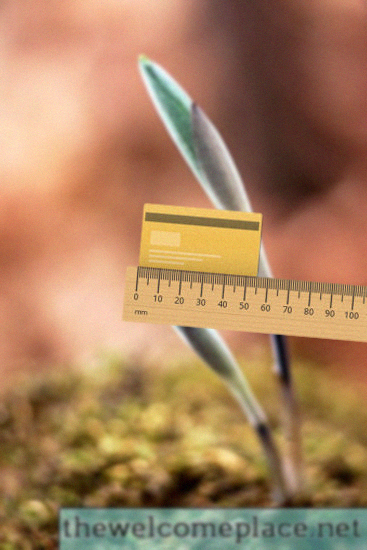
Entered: 55 mm
